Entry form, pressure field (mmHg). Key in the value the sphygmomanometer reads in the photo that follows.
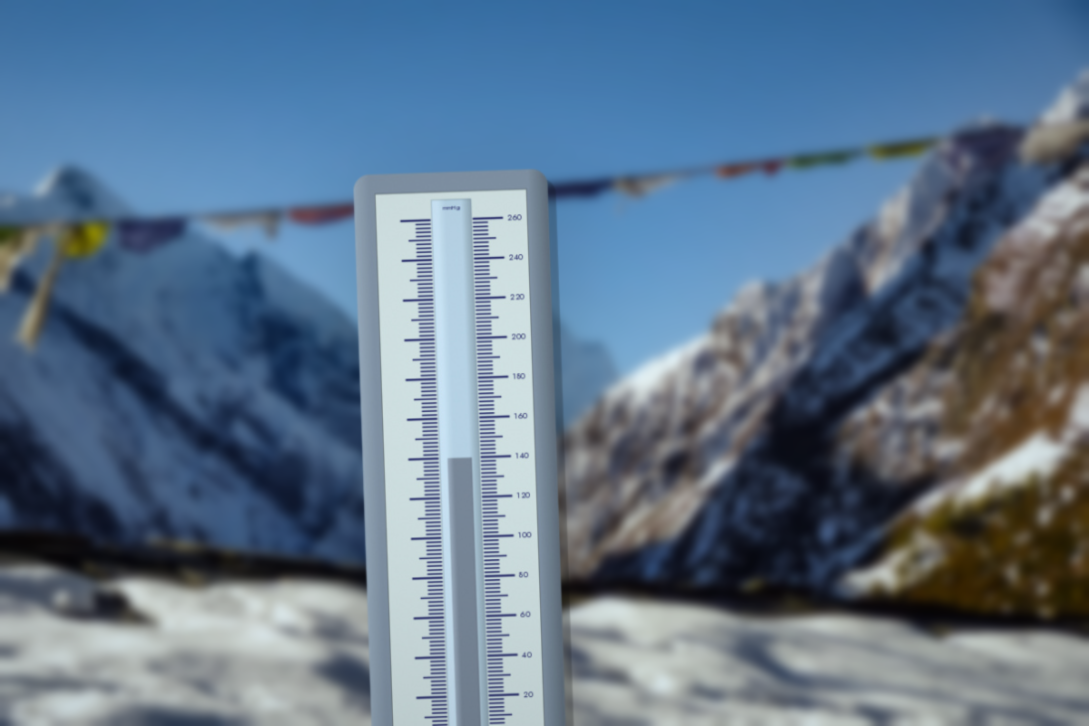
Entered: 140 mmHg
